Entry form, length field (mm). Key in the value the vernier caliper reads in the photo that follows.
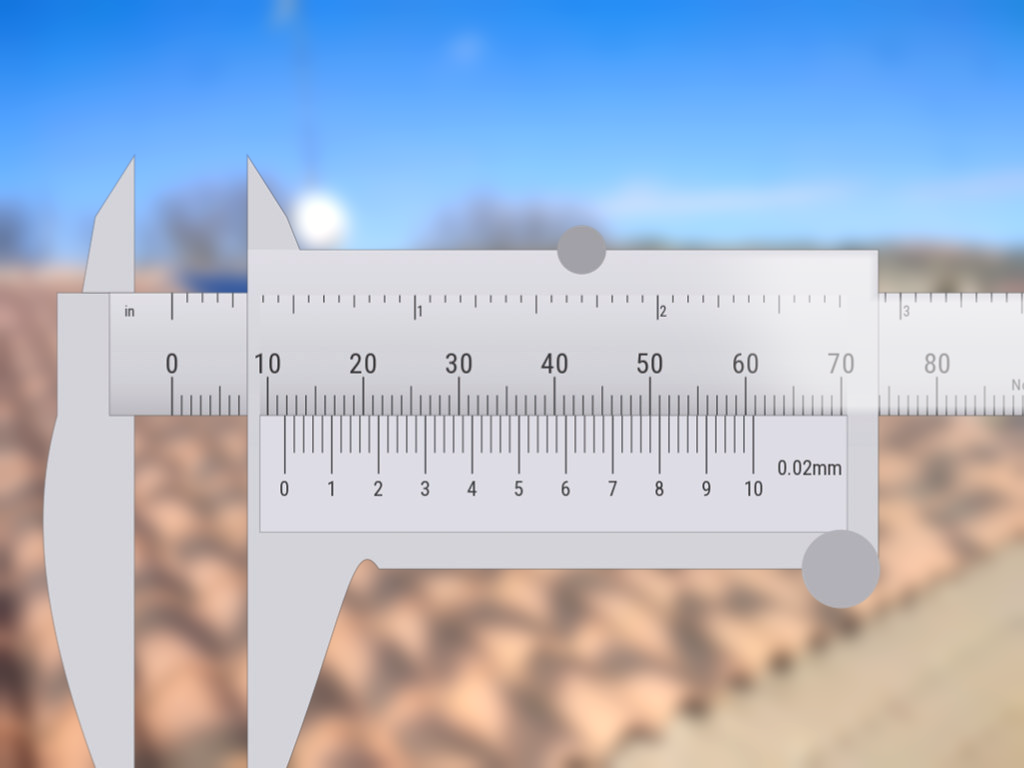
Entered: 11.8 mm
